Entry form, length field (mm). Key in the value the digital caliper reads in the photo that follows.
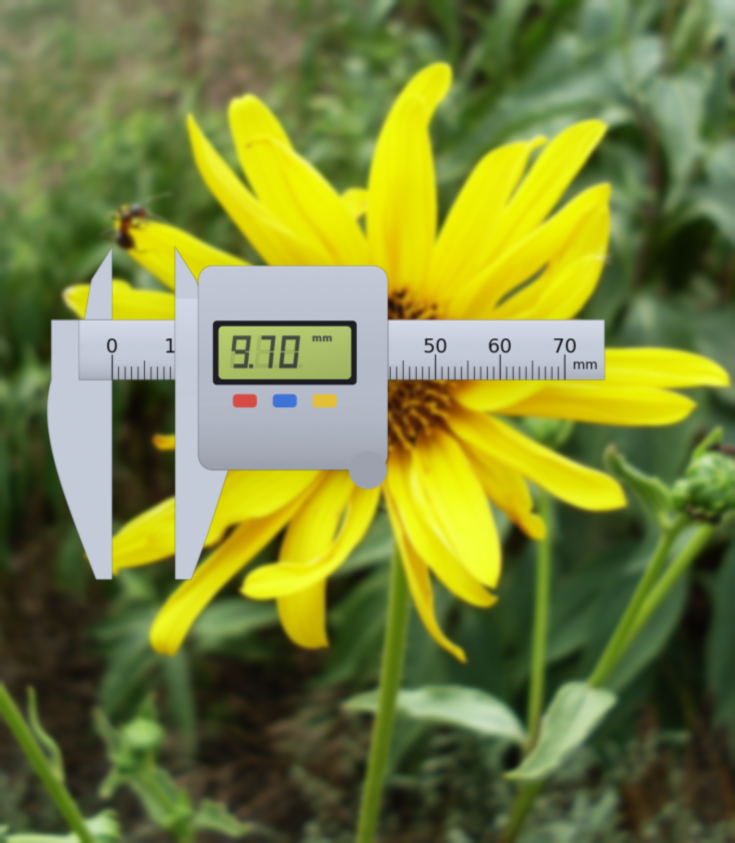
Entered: 9.70 mm
